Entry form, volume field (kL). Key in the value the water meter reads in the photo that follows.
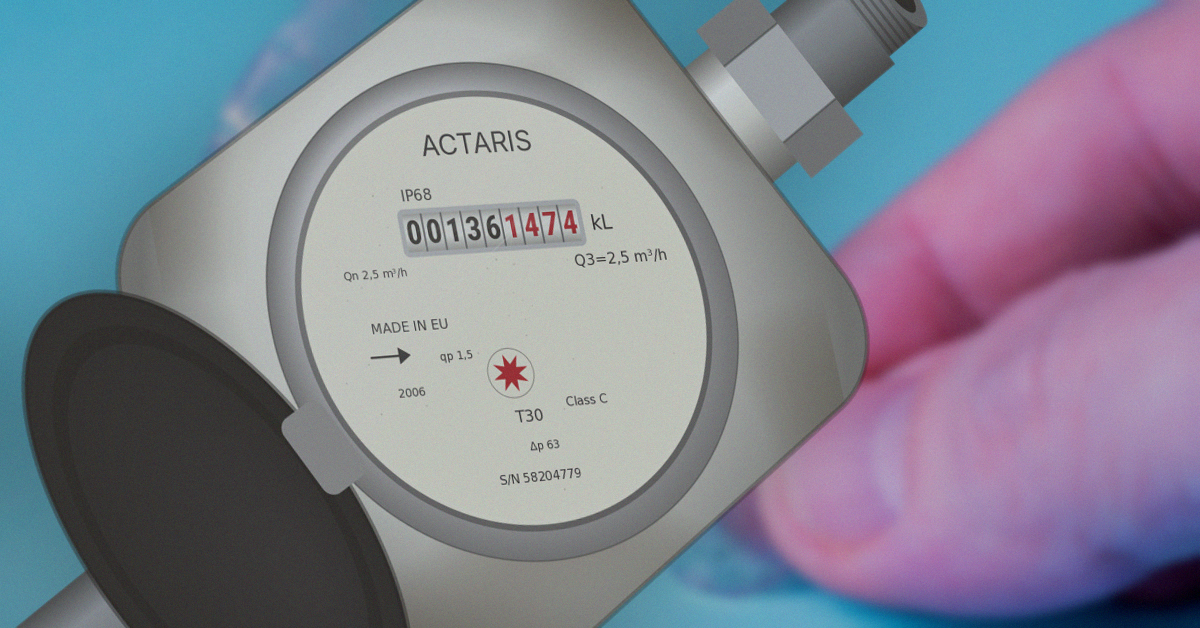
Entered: 136.1474 kL
